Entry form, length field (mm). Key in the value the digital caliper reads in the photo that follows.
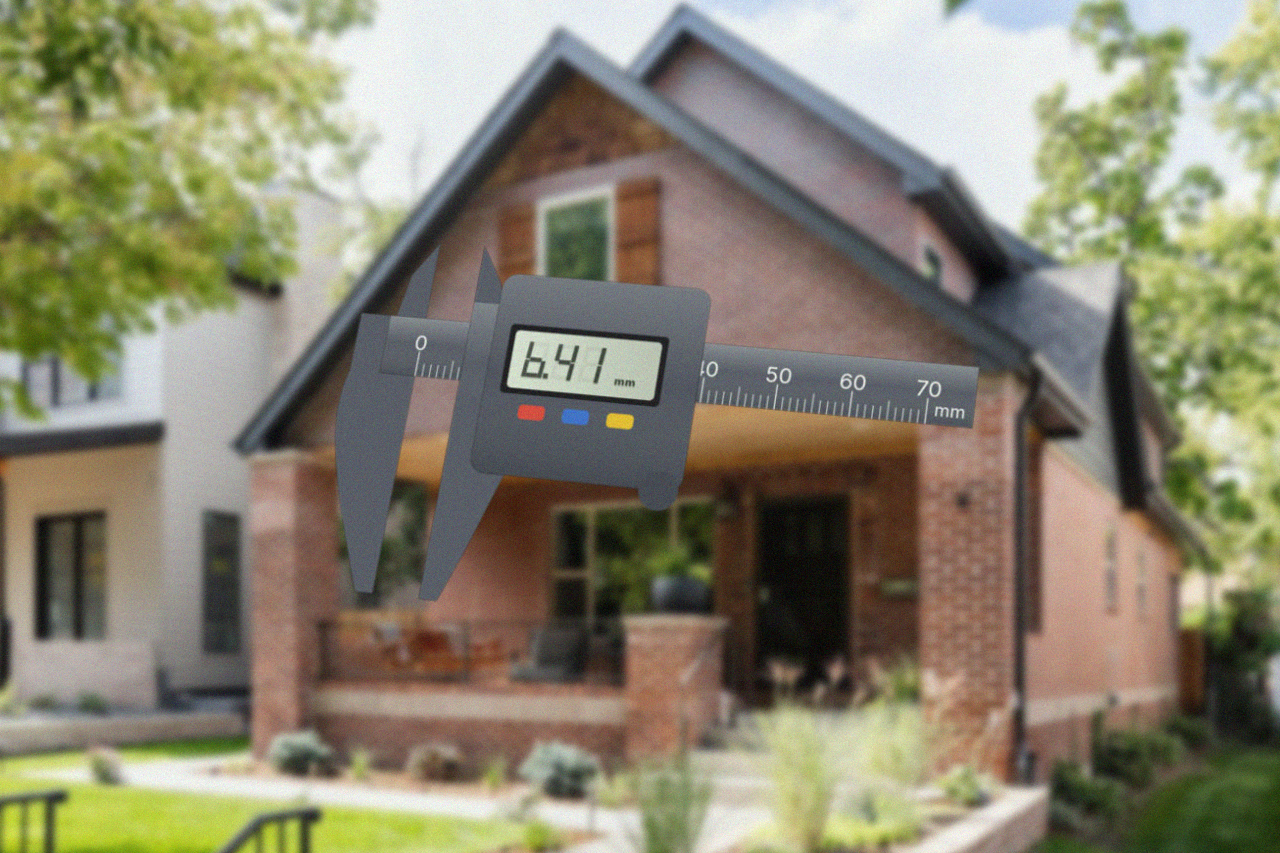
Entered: 6.41 mm
